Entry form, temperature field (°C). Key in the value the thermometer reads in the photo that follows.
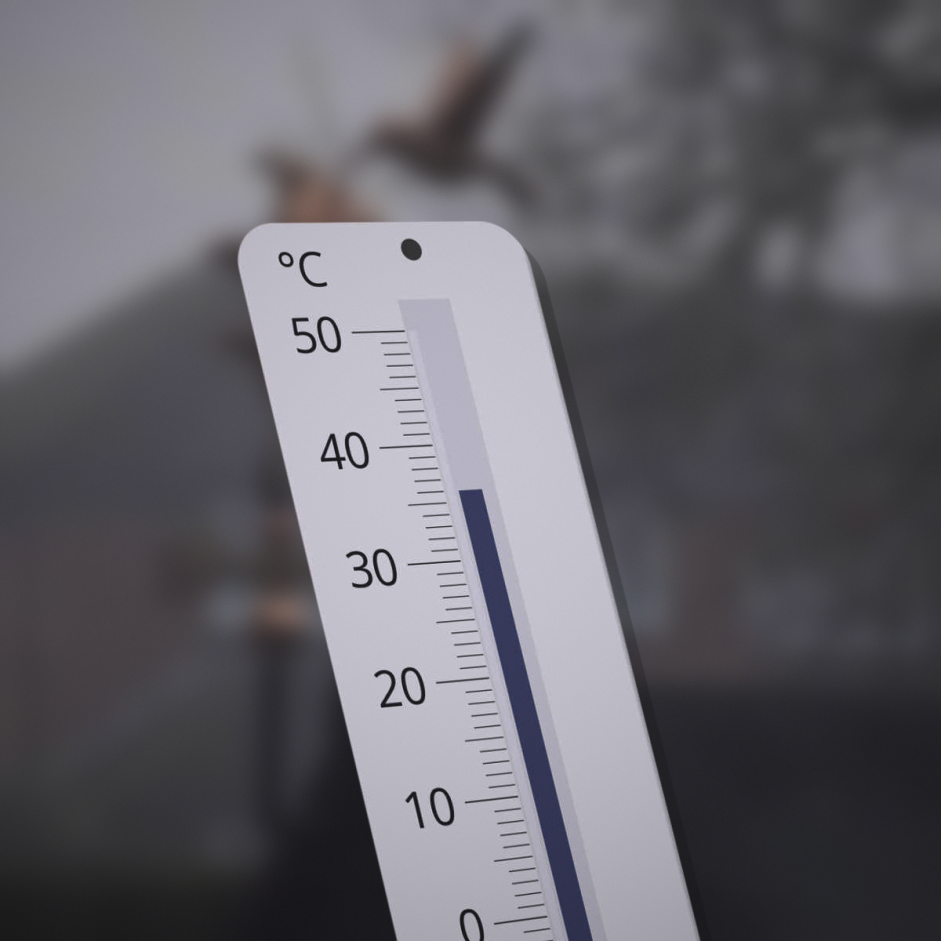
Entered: 36 °C
